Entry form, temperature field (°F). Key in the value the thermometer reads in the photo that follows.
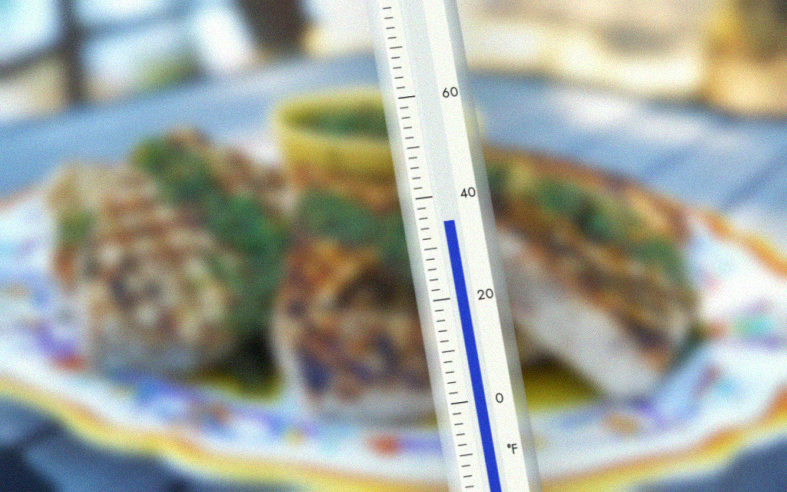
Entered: 35 °F
